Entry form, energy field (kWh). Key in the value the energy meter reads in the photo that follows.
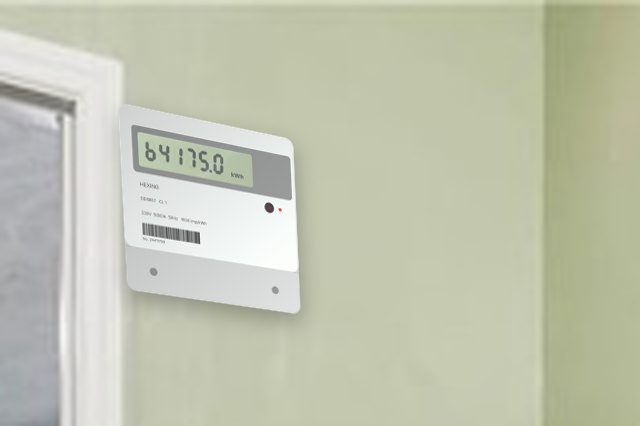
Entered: 64175.0 kWh
